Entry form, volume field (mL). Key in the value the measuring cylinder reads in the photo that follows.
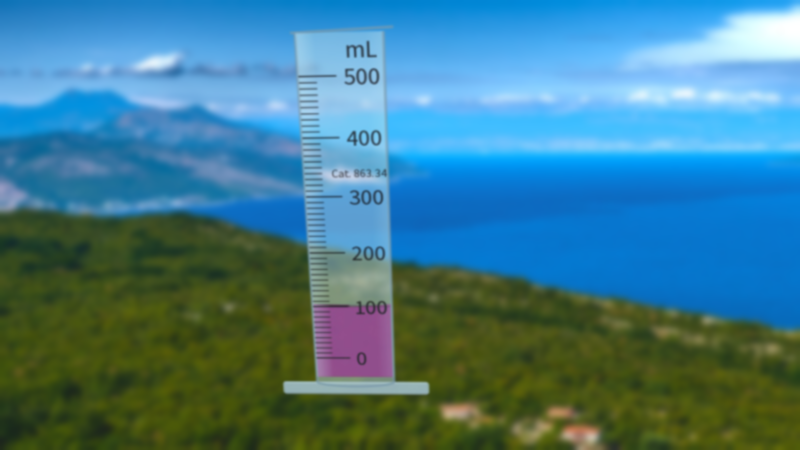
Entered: 100 mL
